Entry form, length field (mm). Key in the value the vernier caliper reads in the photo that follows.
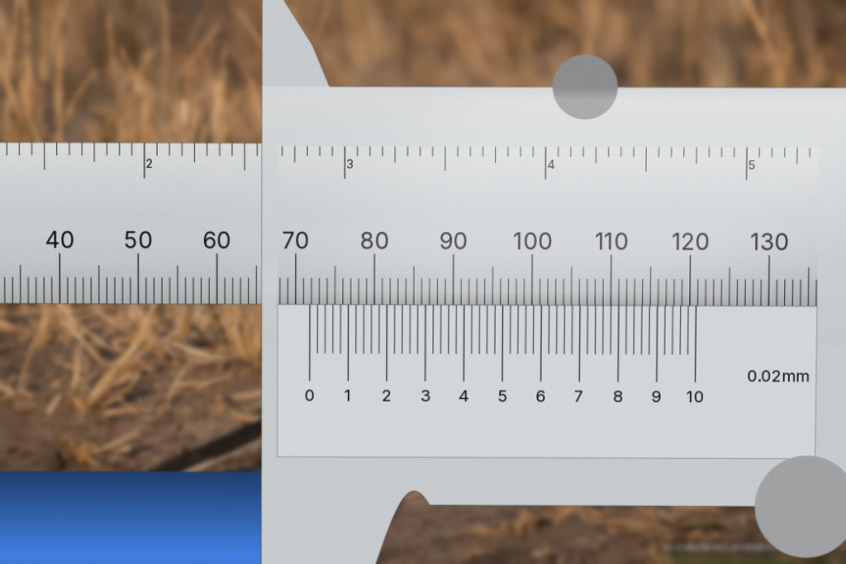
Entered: 71.8 mm
